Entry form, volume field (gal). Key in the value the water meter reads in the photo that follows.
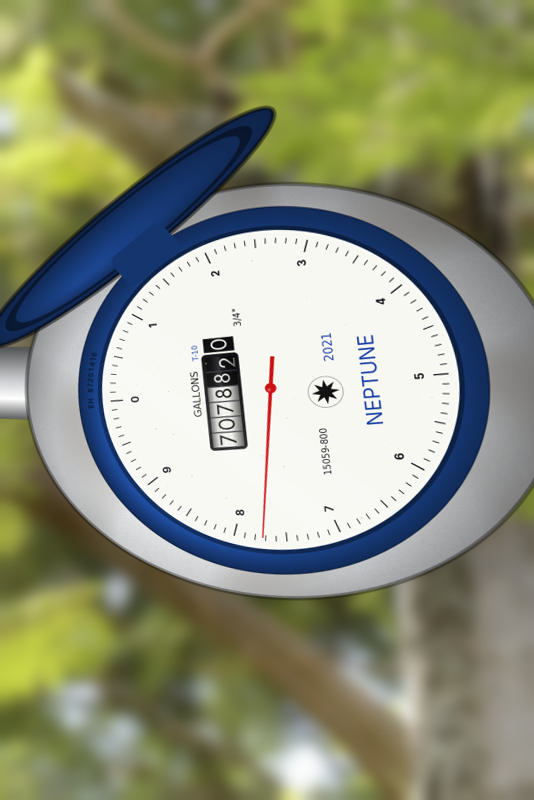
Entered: 7078817.7 gal
